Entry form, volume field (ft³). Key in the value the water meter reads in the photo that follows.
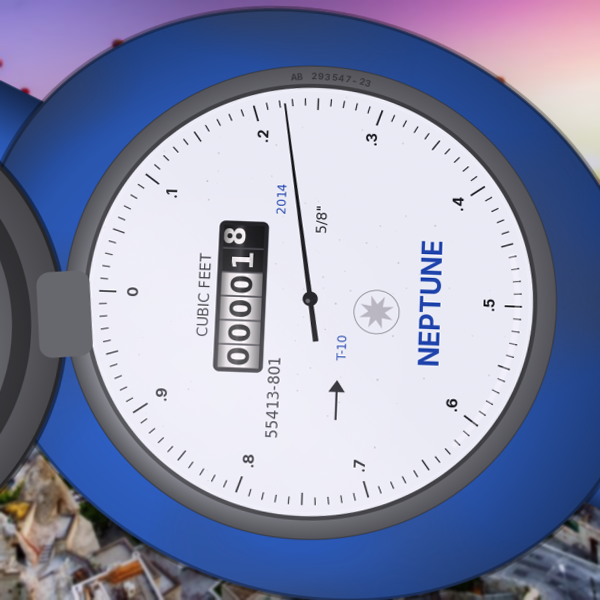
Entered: 18.22 ft³
